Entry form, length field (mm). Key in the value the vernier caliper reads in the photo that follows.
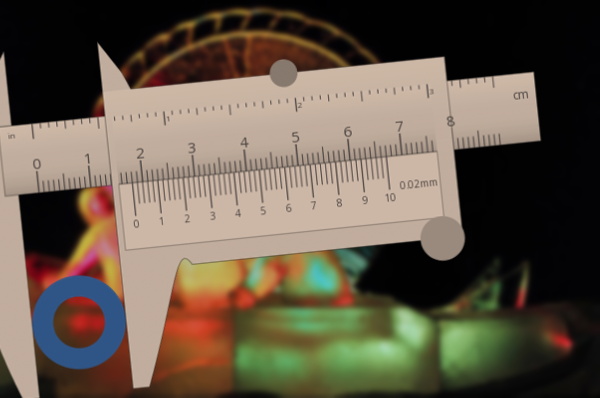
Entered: 18.0 mm
